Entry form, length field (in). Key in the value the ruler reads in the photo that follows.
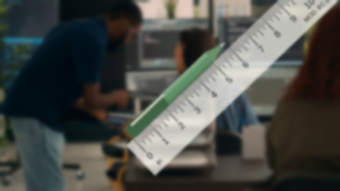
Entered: 6 in
